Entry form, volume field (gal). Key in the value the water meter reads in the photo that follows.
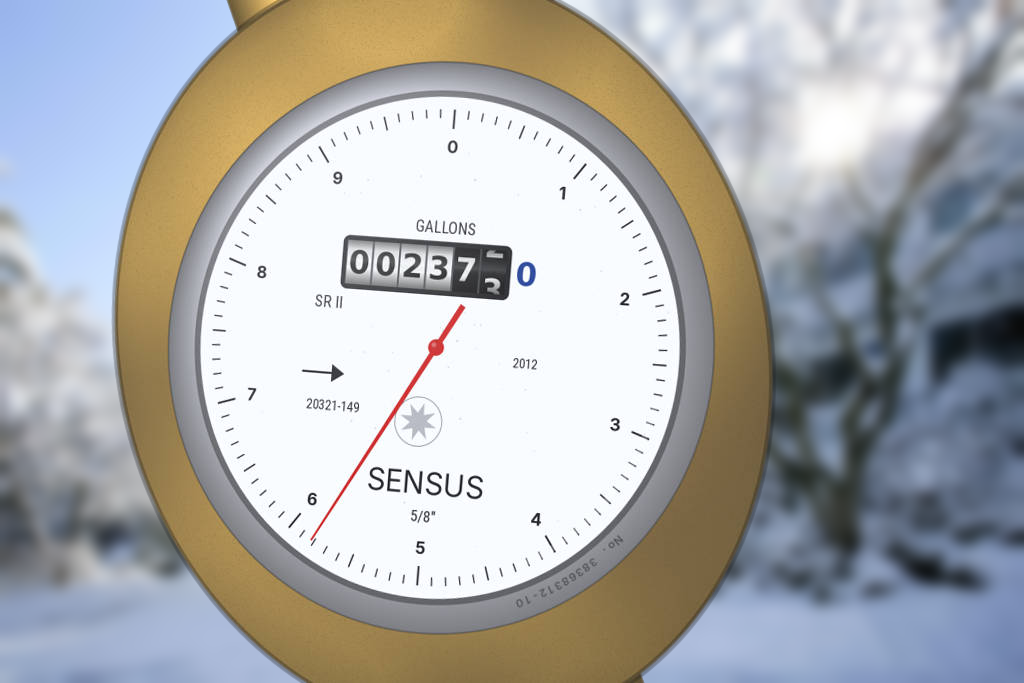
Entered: 23725.8 gal
